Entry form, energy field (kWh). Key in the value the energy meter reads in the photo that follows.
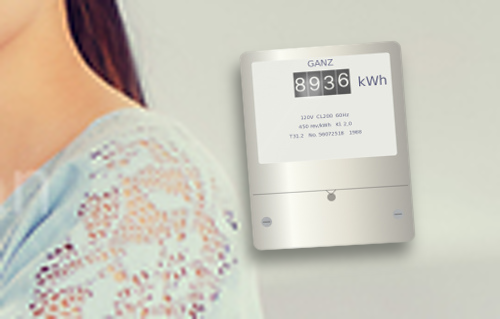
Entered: 8936 kWh
